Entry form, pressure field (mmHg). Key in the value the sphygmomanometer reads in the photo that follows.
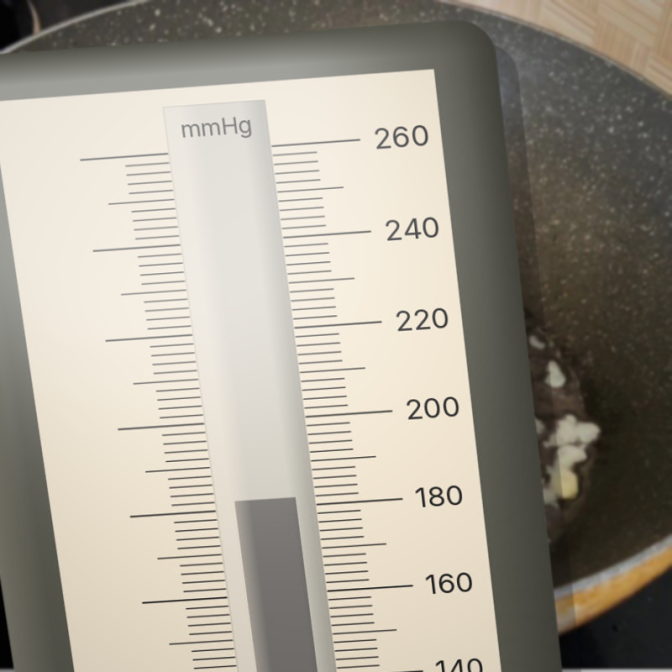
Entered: 182 mmHg
